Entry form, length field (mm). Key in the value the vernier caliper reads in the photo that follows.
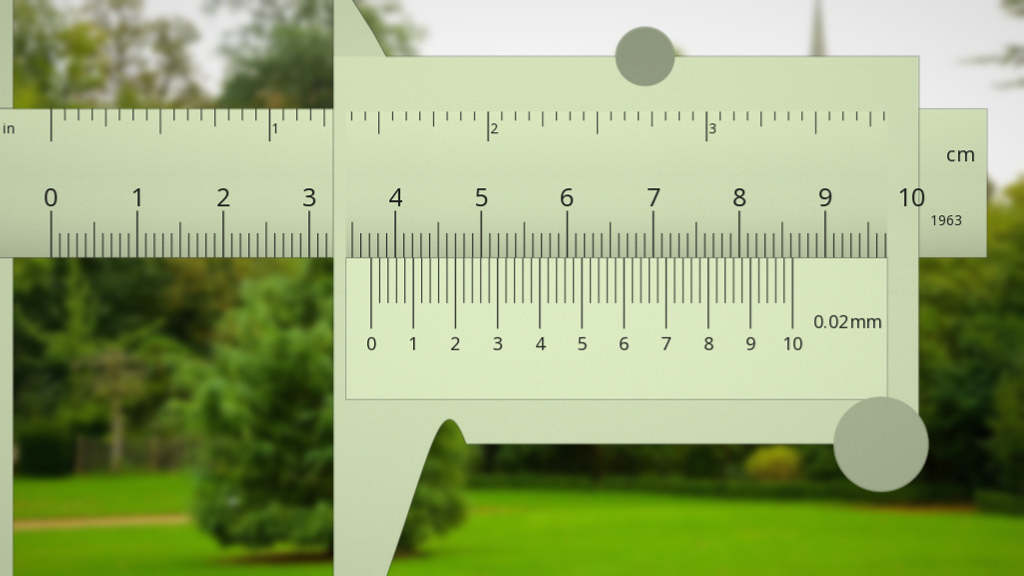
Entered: 37.2 mm
